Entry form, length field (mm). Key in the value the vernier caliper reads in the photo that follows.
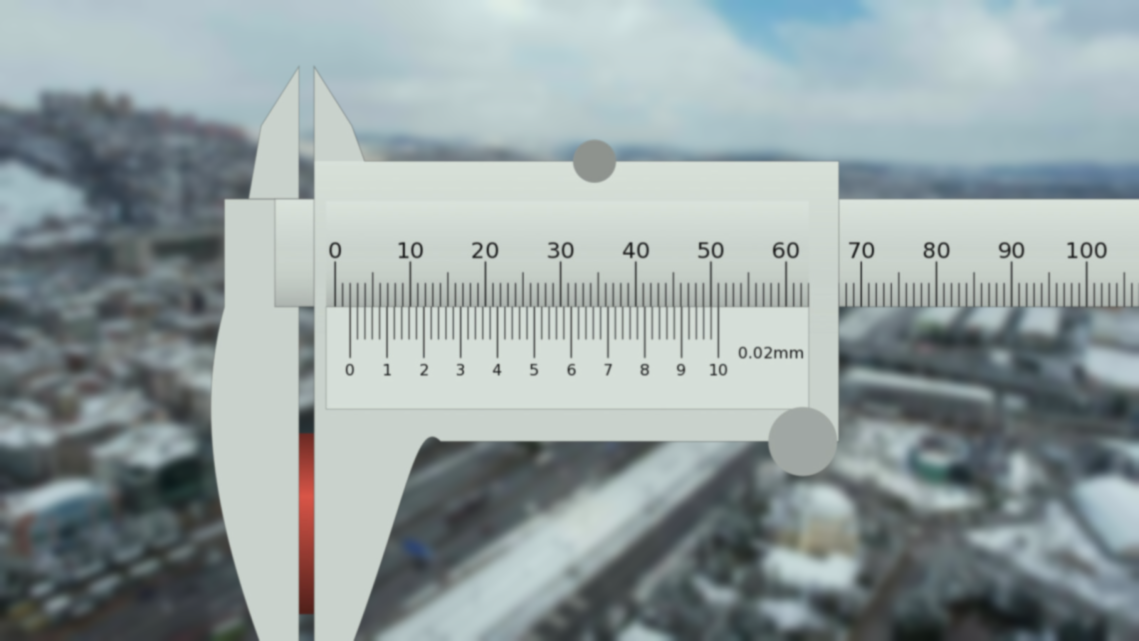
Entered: 2.0 mm
